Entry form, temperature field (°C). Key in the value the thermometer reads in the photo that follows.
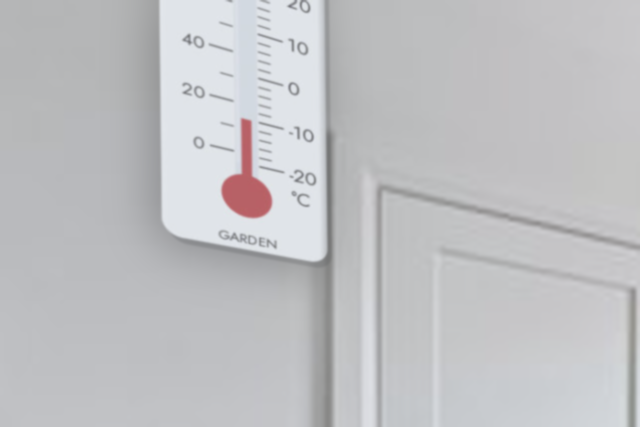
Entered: -10 °C
